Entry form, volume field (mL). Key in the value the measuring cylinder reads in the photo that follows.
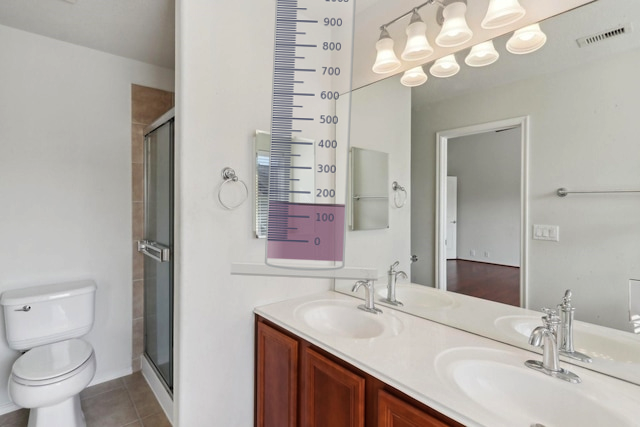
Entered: 150 mL
